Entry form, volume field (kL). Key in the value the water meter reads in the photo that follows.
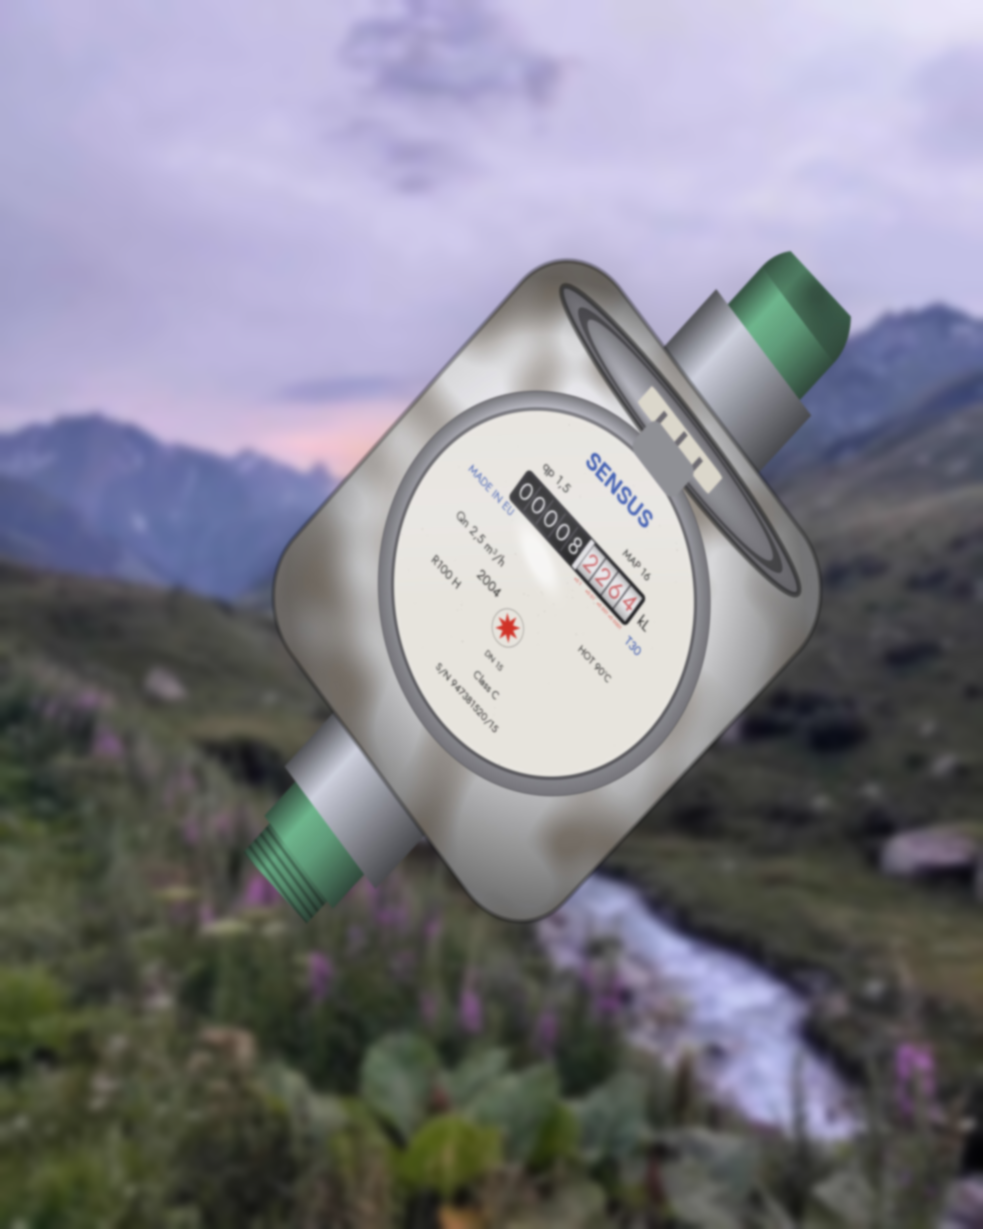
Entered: 8.2264 kL
